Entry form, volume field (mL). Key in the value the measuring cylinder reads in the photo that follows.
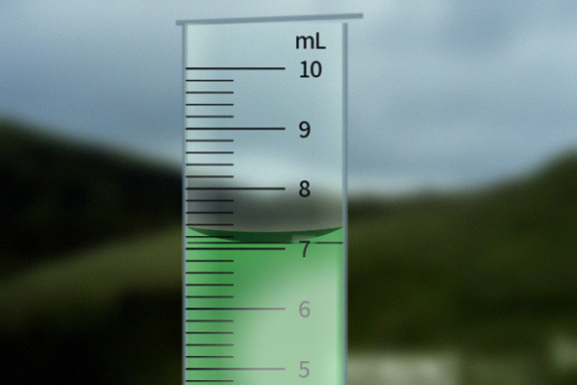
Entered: 7.1 mL
